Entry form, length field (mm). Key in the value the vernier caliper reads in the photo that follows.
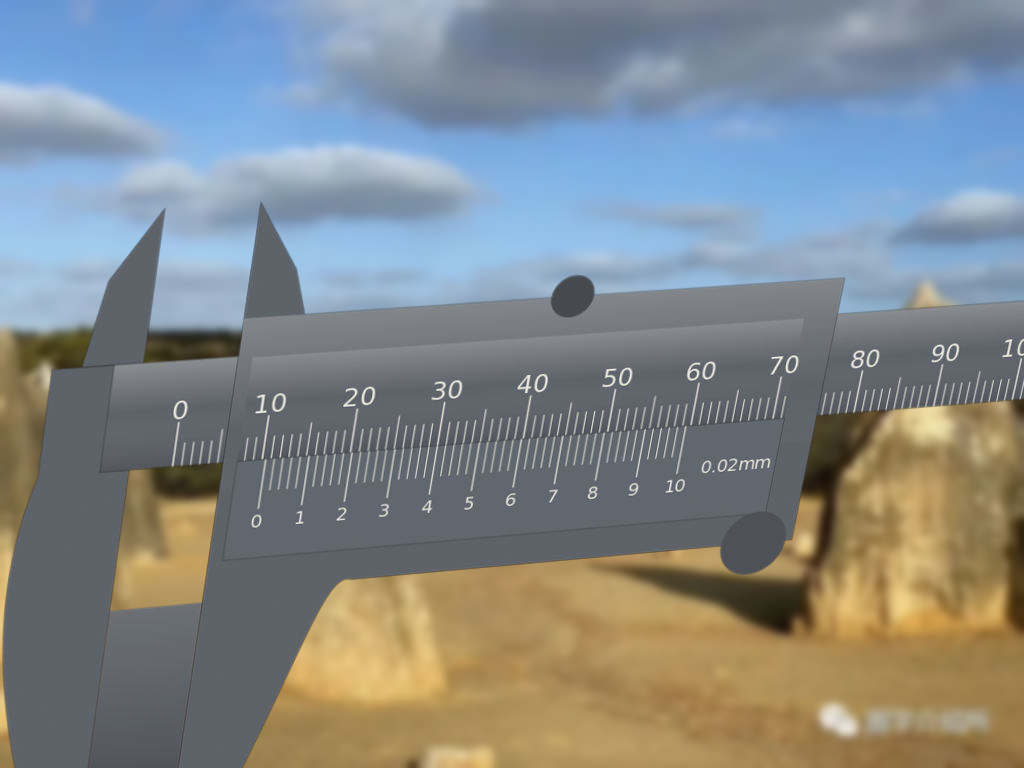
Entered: 10.4 mm
